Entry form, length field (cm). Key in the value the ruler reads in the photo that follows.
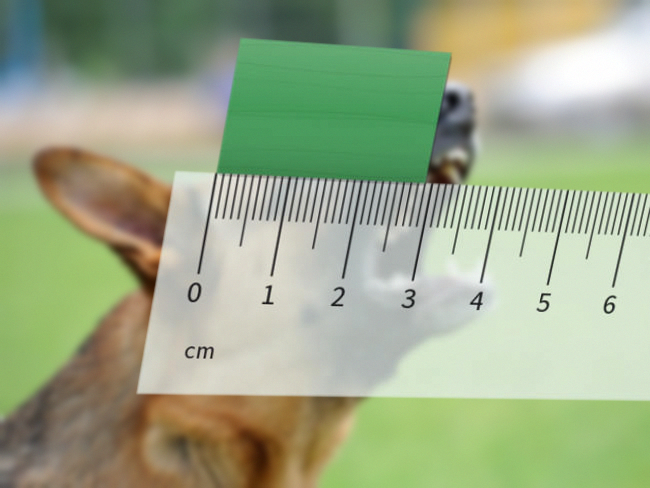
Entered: 2.9 cm
